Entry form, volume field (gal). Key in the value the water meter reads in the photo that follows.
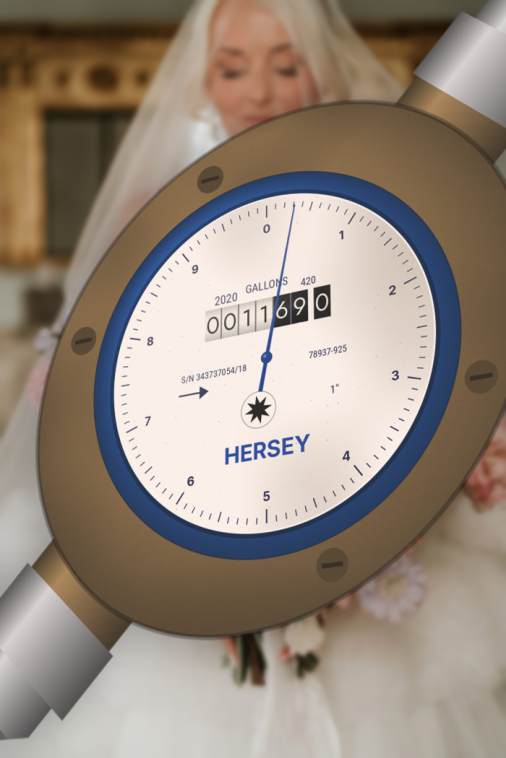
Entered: 11690.3 gal
